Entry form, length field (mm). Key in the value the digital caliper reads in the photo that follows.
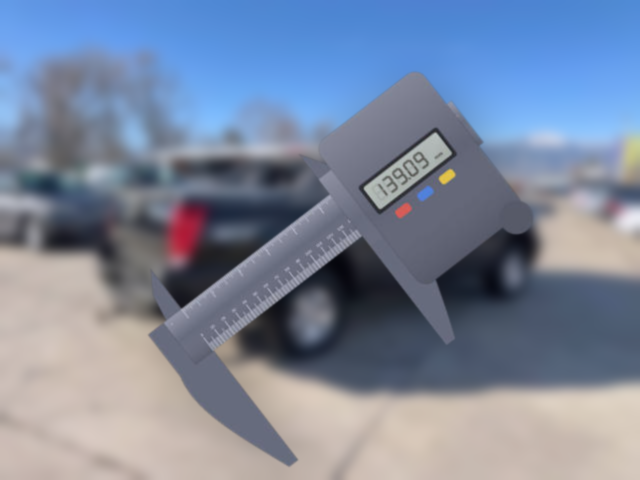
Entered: 139.09 mm
